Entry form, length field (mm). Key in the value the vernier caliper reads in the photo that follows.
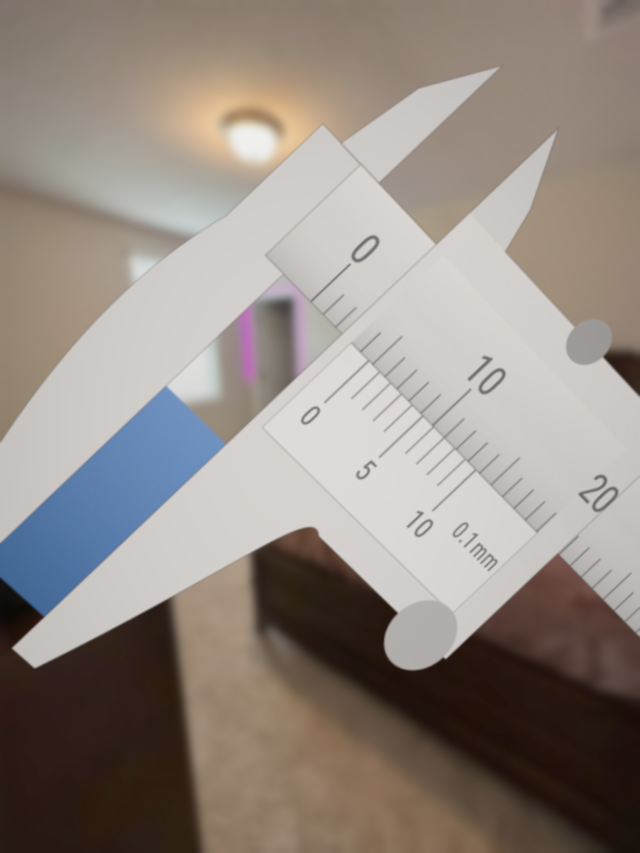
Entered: 4.7 mm
